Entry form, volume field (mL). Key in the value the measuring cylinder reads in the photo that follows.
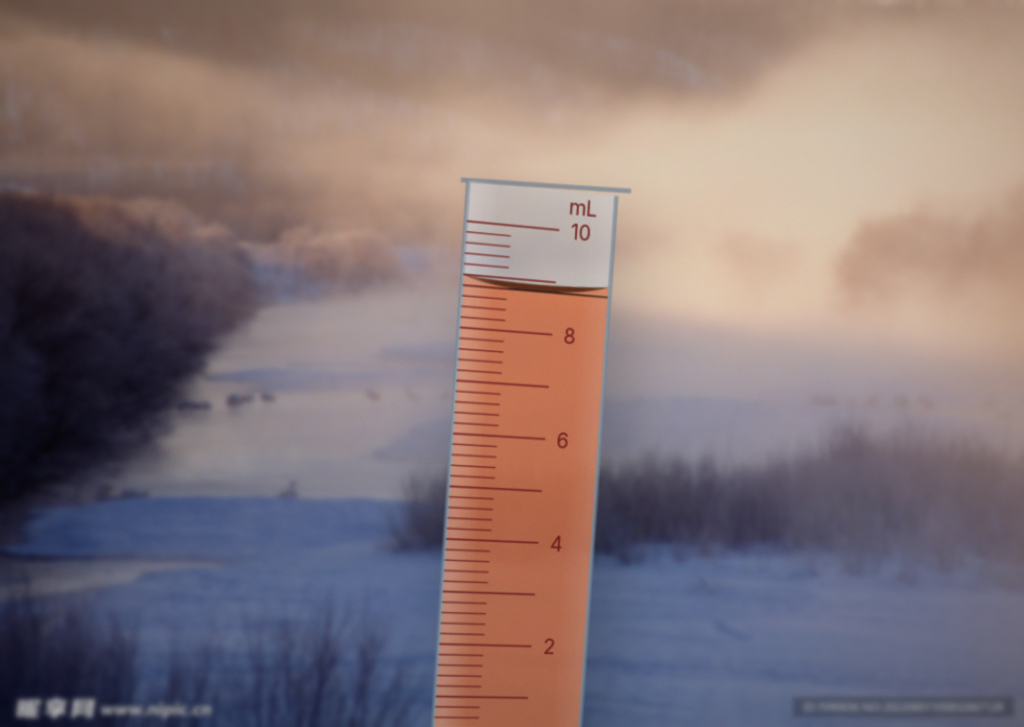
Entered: 8.8 mL
